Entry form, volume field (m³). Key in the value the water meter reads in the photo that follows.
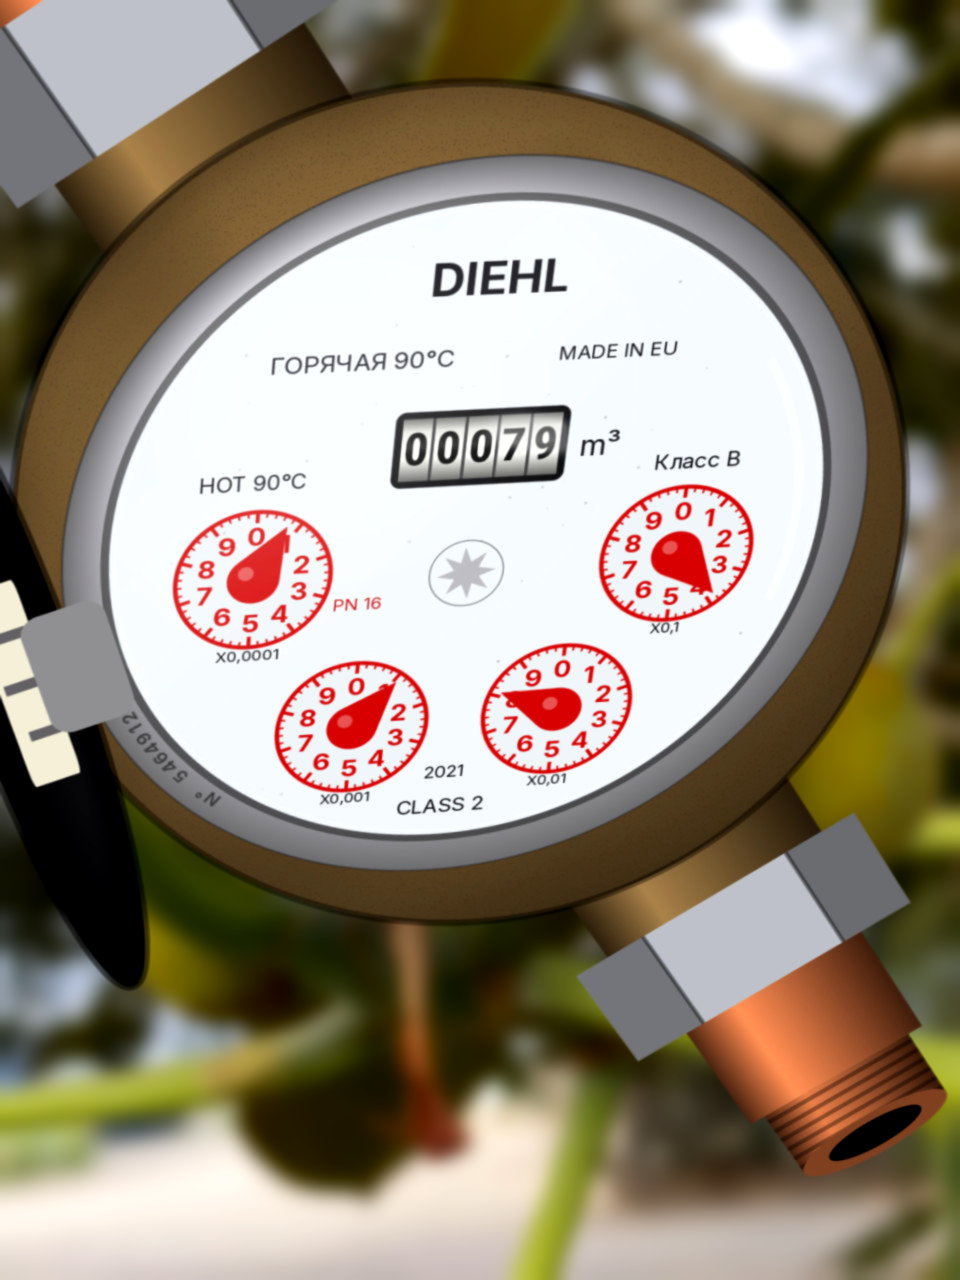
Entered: 79.3810 m³
